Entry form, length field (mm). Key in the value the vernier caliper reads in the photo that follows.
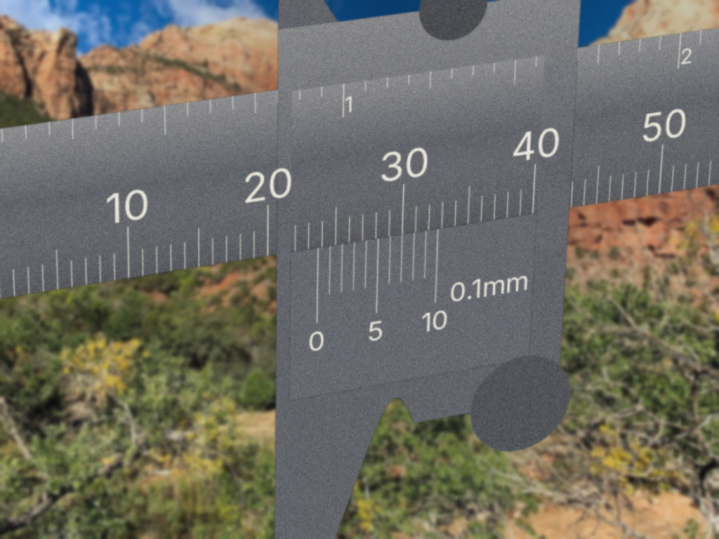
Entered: 23.7 mm
